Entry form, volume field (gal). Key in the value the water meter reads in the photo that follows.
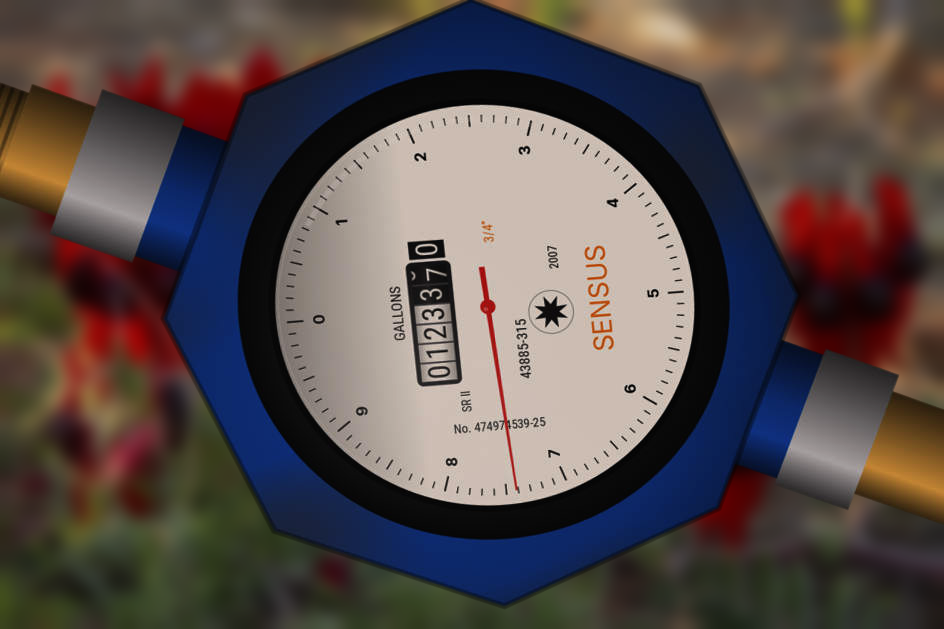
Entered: 123367.4 gal
